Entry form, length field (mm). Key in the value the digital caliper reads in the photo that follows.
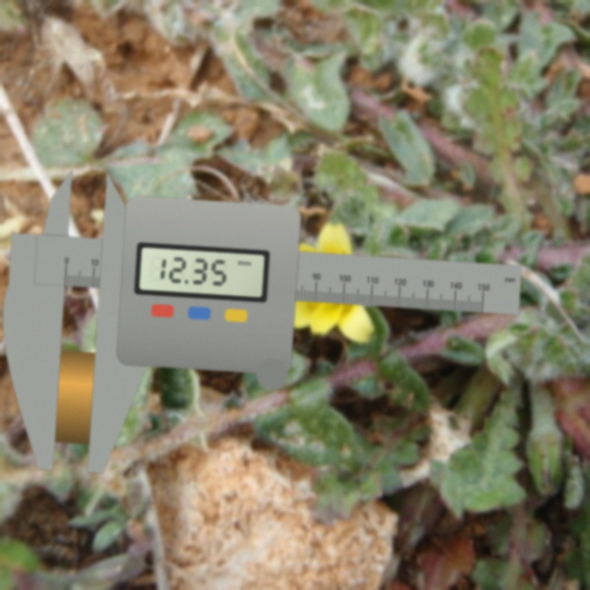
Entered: 12.35 mm
